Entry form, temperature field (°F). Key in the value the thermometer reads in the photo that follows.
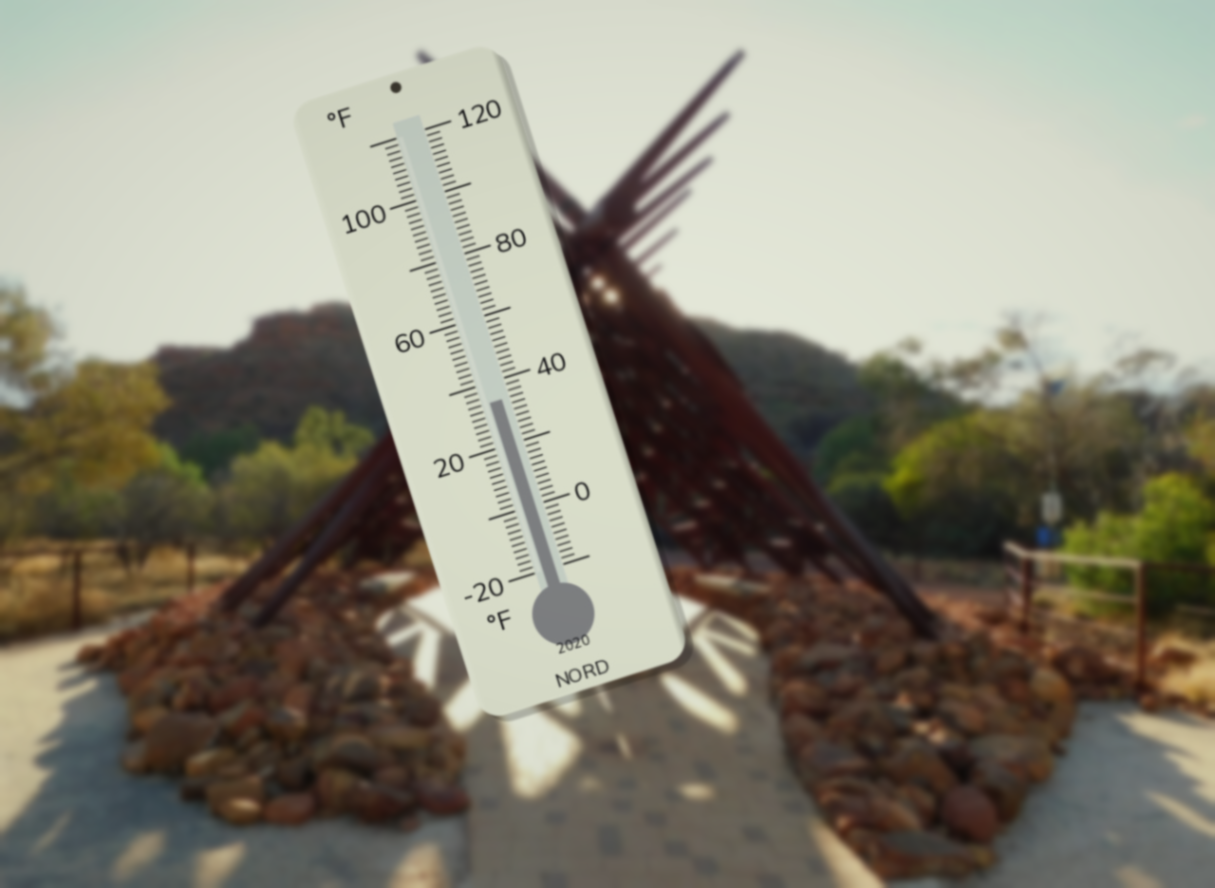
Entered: 34 °F
